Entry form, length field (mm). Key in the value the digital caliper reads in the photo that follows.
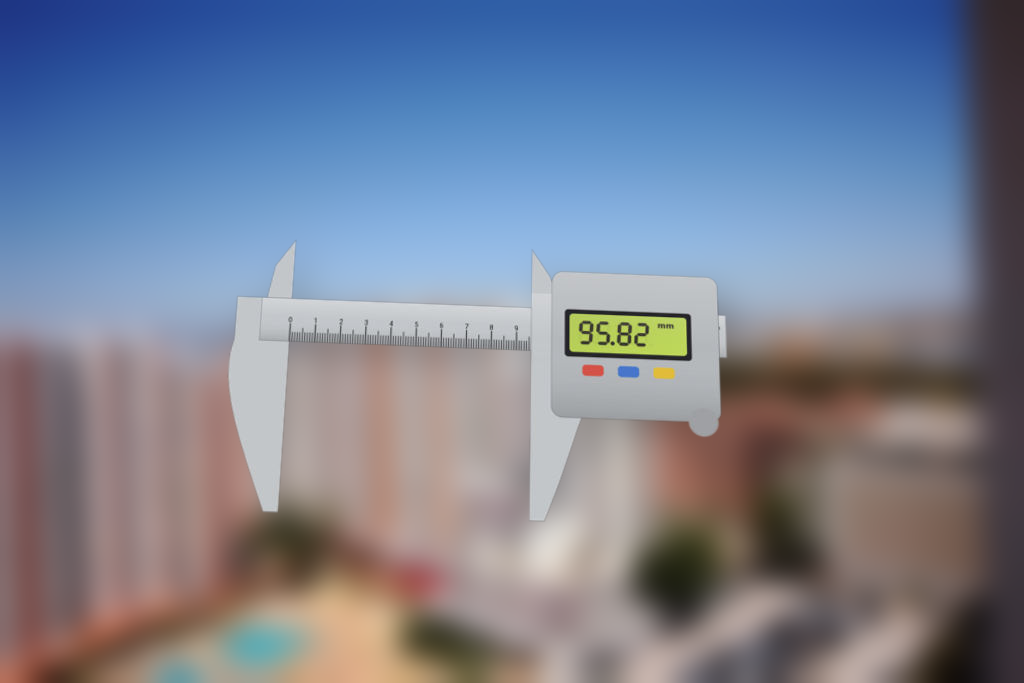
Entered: 95.82 mm
